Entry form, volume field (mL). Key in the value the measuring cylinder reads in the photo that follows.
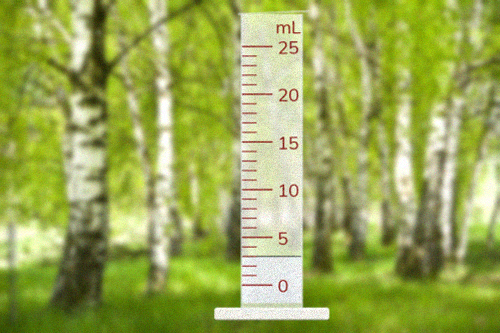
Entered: 3 mL
